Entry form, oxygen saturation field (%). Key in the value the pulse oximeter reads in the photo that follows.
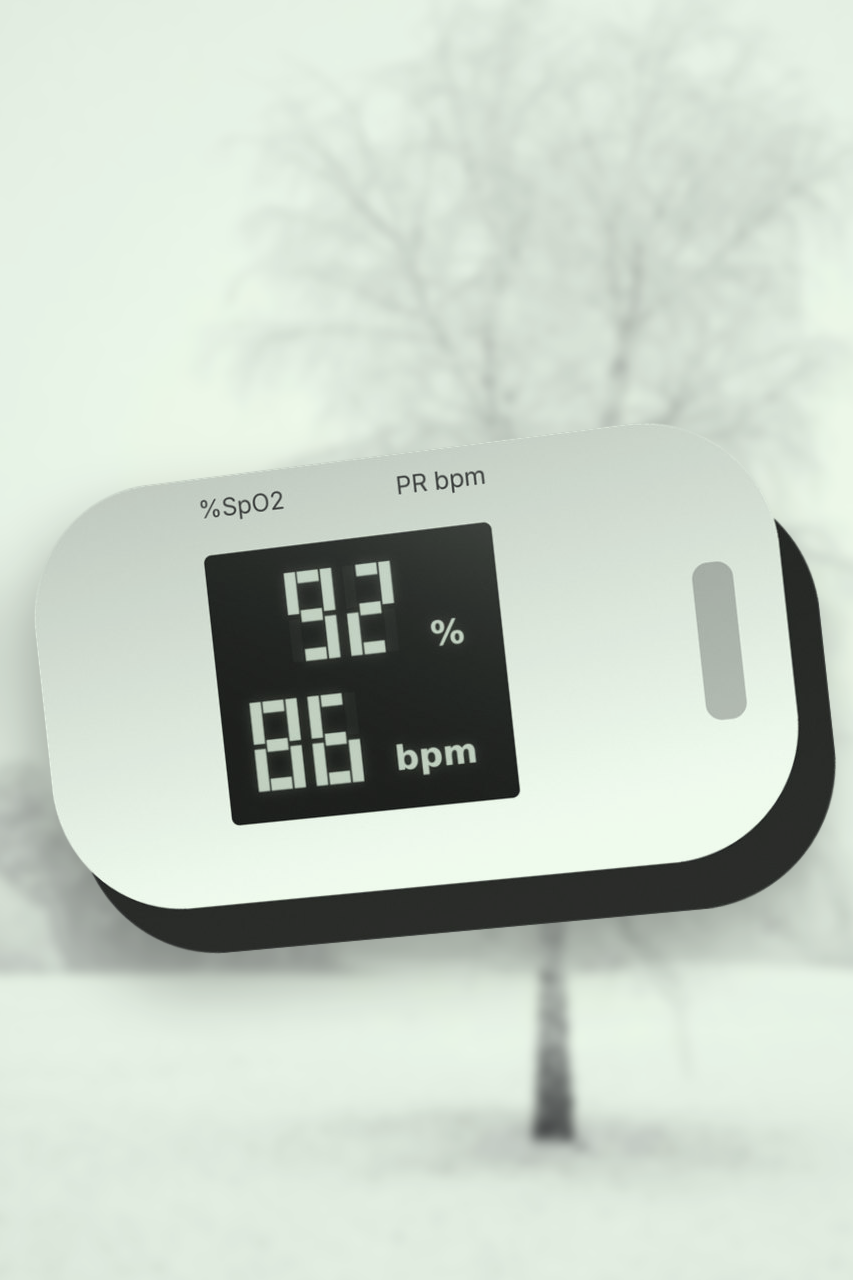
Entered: 92 %
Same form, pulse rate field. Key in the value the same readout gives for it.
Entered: 86 bpm
